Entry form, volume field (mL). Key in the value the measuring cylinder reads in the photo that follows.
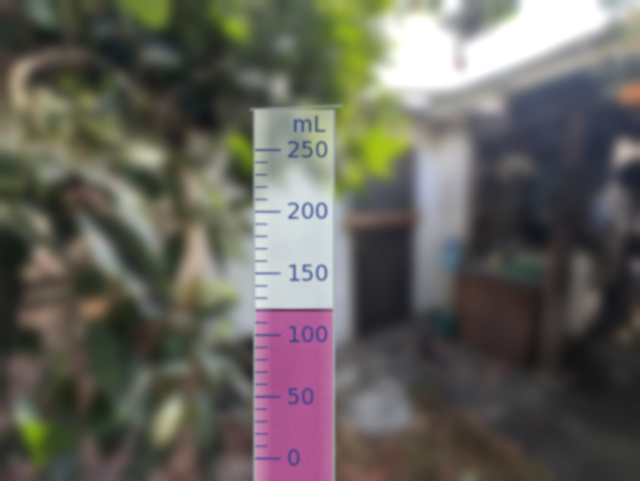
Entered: 120 mL
